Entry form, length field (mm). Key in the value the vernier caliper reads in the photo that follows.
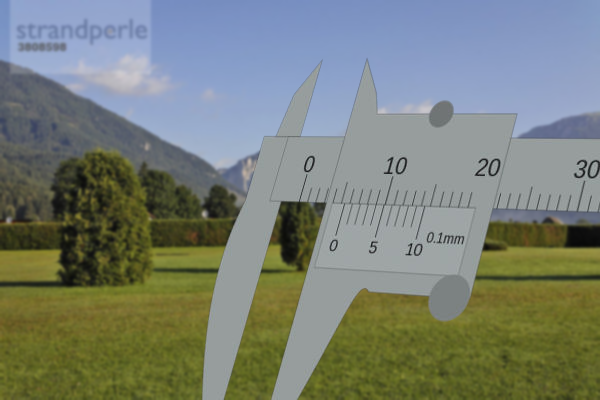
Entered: 5.4 mm
